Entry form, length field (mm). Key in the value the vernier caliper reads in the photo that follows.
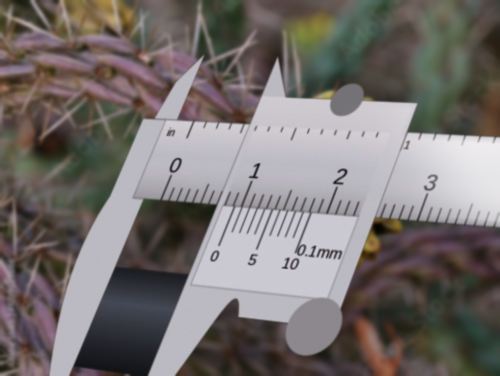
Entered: 9.2 mm
